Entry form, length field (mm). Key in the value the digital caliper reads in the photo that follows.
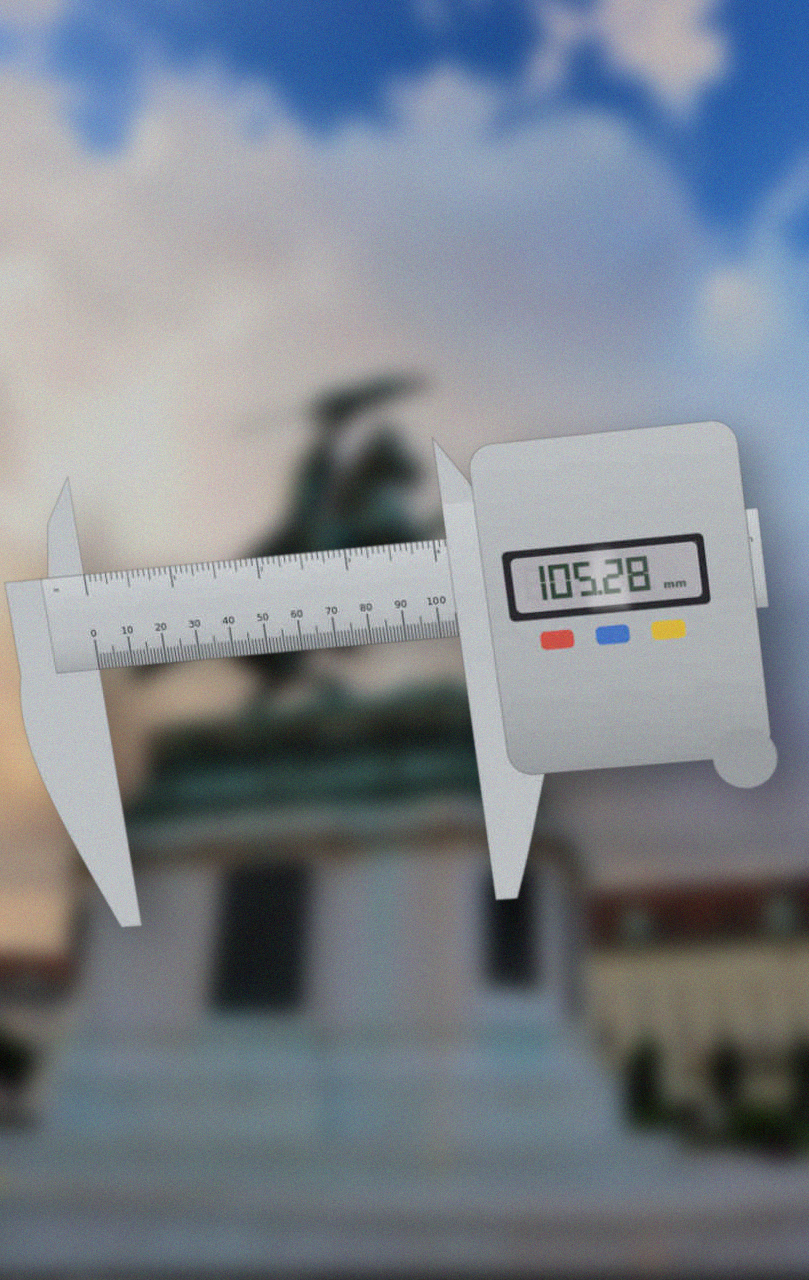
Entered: 105.28 mm
